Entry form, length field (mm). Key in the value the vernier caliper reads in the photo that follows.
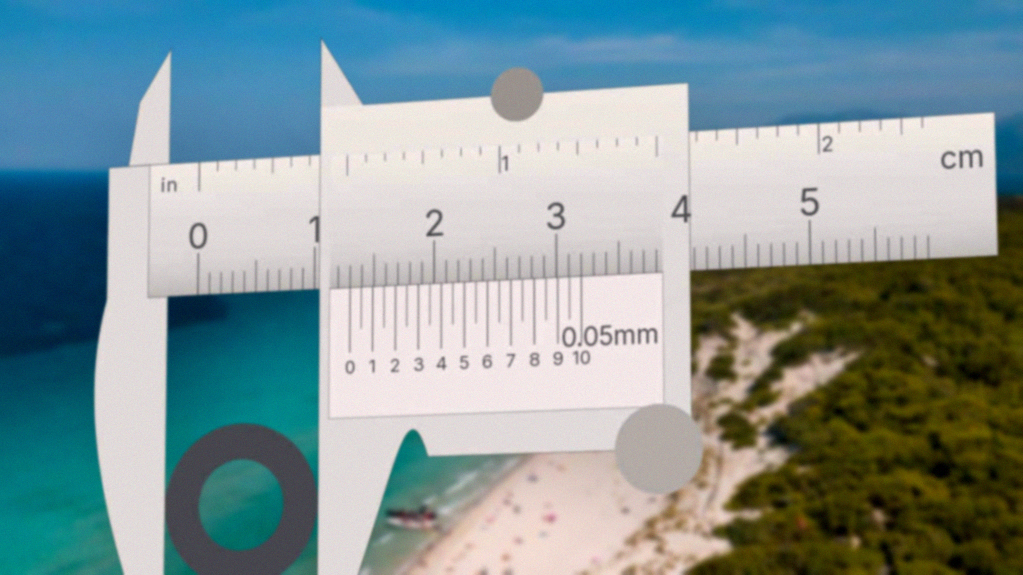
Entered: 13.0 mm
